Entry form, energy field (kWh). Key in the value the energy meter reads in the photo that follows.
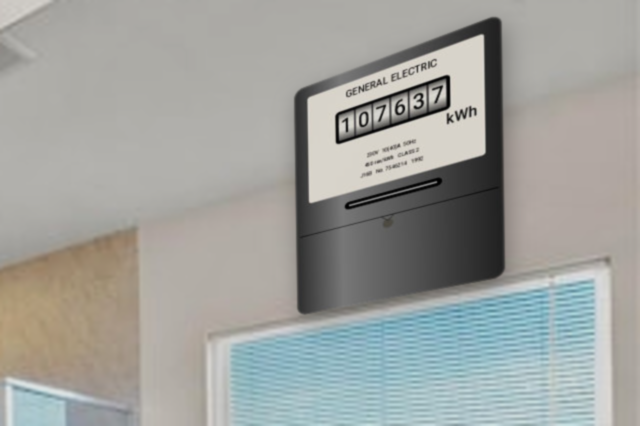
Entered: 107637 kWh
